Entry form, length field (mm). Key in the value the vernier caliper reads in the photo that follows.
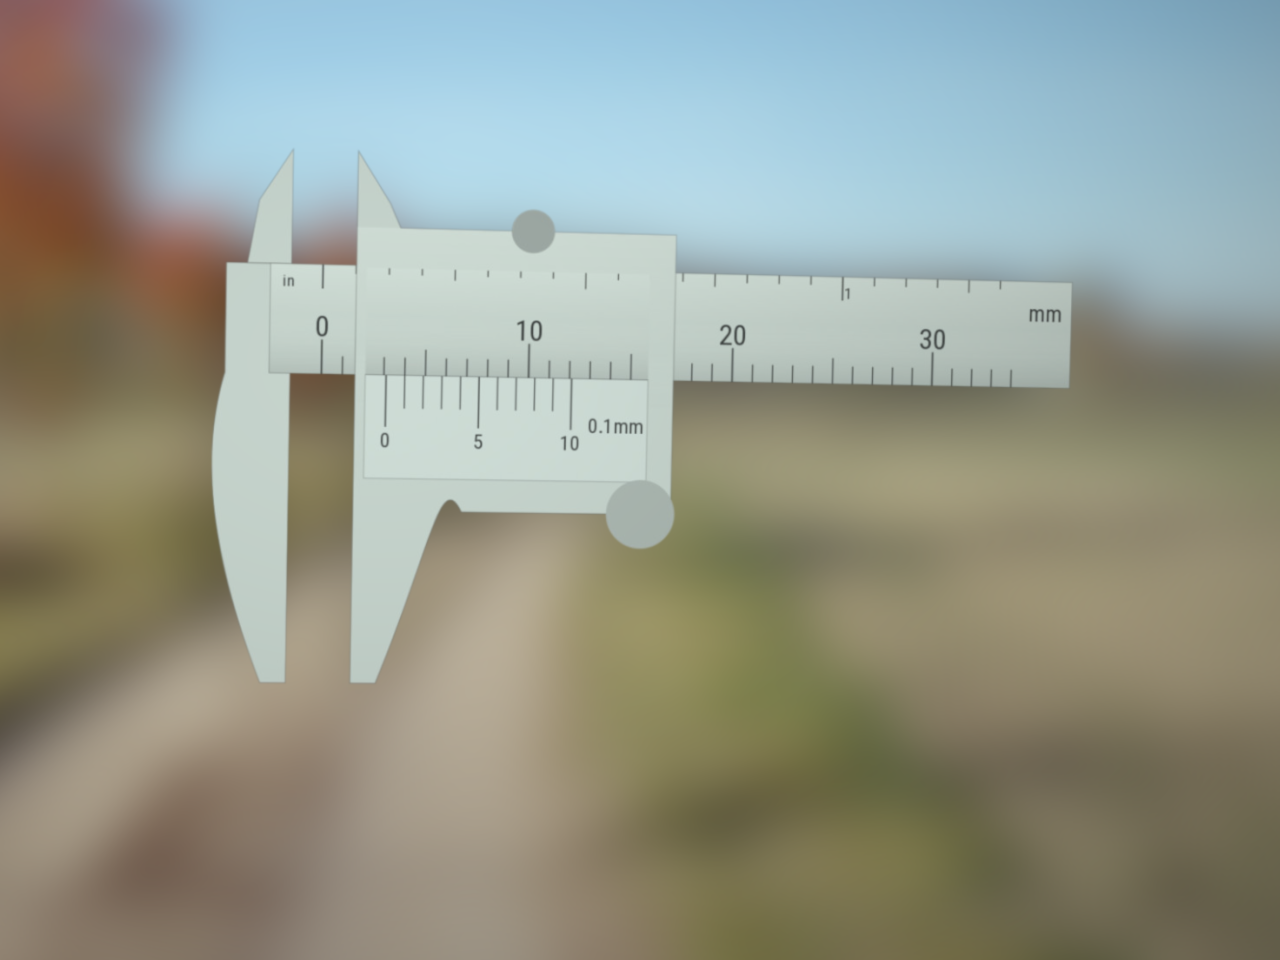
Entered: 3.1 mm
